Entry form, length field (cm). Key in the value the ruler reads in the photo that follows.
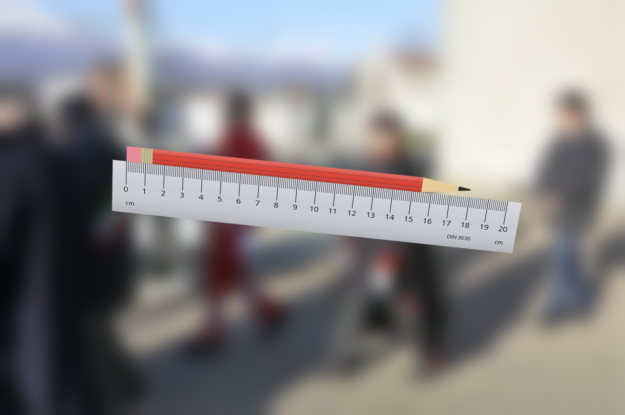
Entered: 18 cm
